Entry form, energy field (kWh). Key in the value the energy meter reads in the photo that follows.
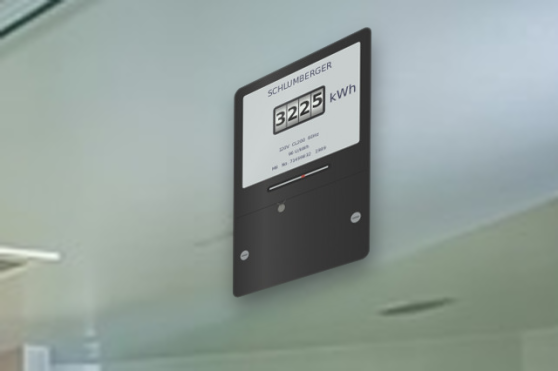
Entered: 3225 kWh
